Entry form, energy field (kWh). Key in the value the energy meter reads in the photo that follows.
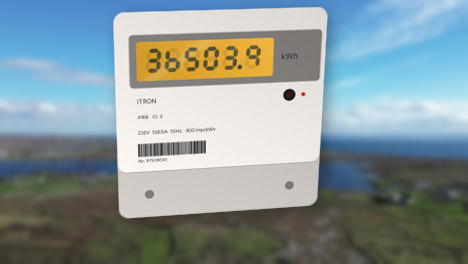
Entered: 36503.9 kWh
